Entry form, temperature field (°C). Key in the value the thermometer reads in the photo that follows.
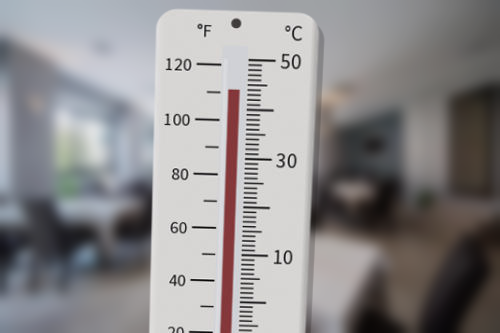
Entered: 44 °C
